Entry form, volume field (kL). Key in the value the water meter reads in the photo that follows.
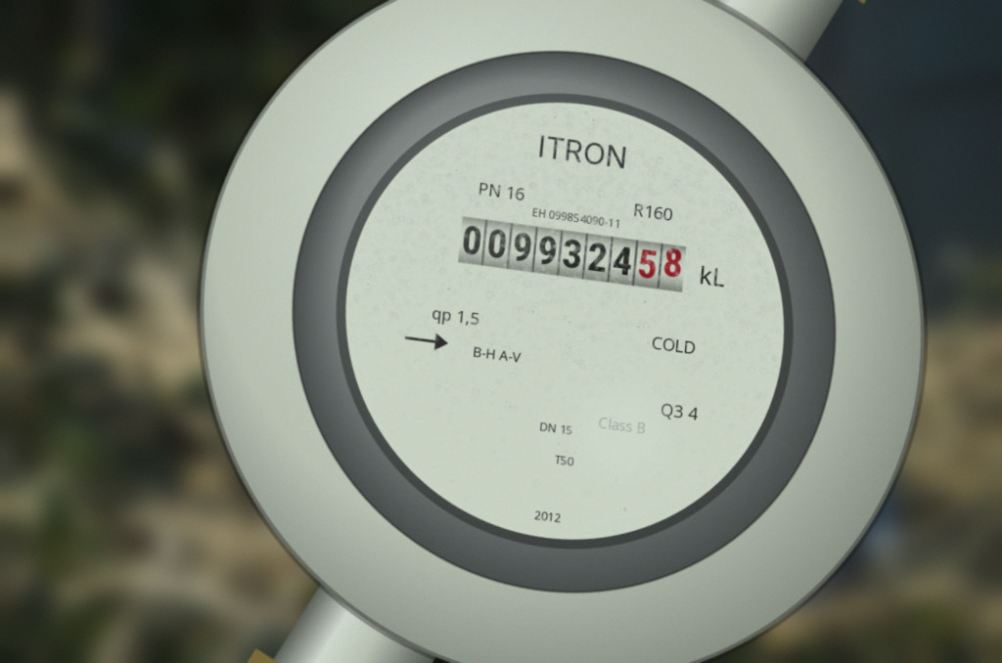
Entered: 99324.58 kL
